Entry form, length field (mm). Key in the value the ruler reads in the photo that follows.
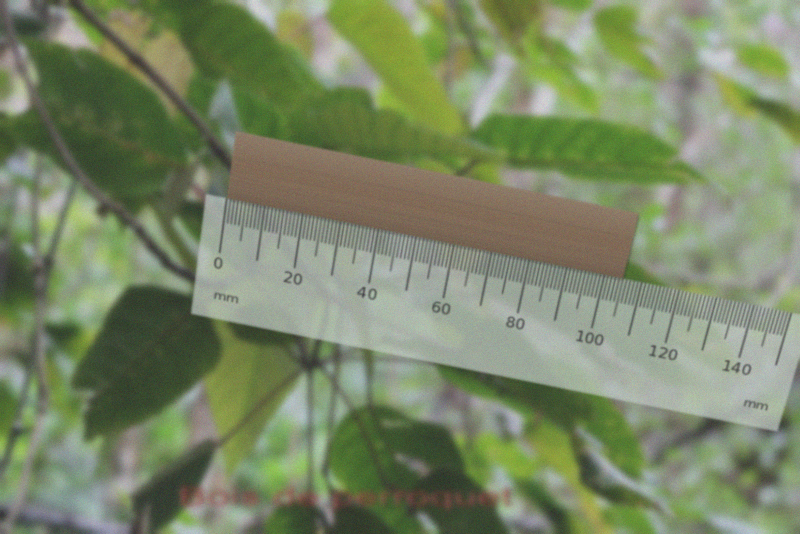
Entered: 105 mm
